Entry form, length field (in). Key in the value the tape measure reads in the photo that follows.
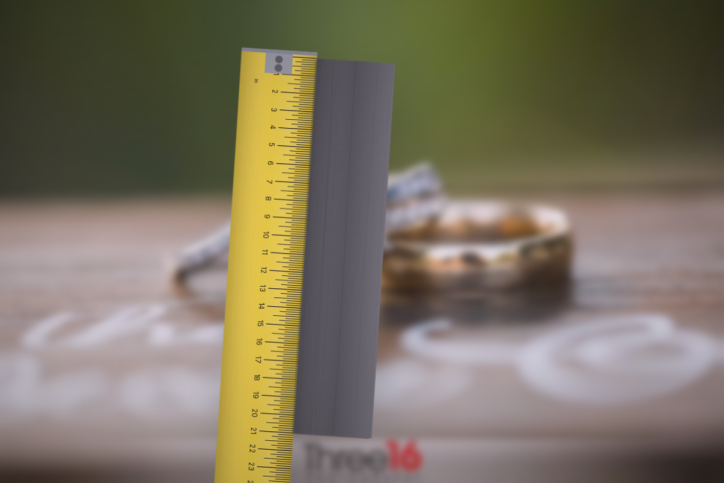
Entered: 21 in
